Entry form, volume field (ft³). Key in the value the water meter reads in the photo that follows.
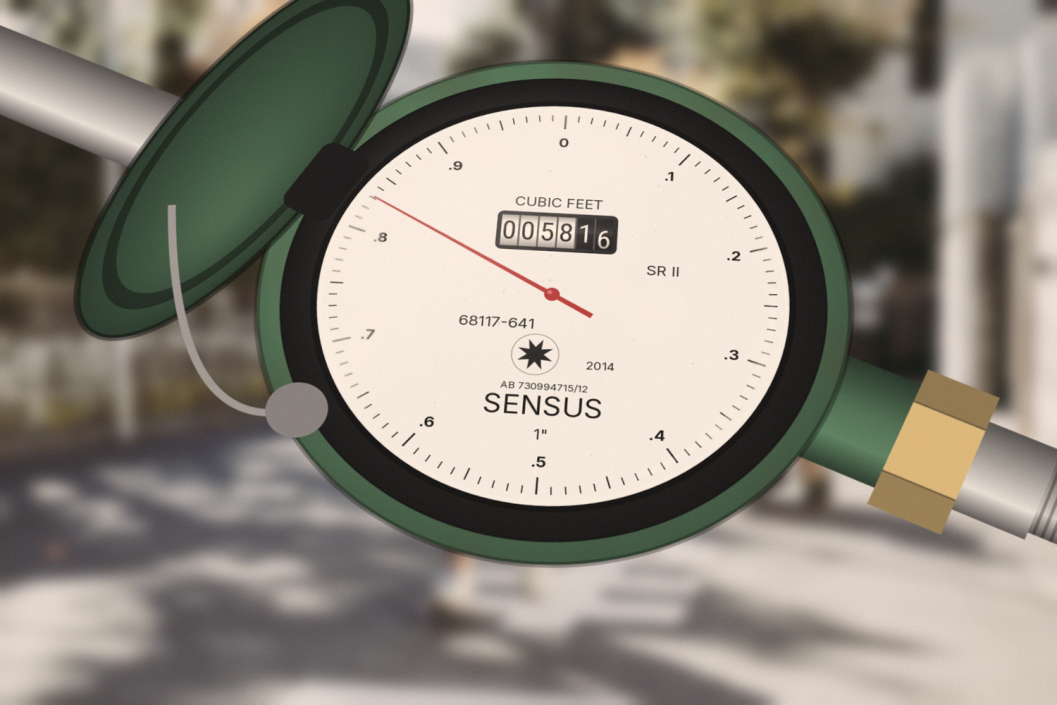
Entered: 5815.83 ft³
